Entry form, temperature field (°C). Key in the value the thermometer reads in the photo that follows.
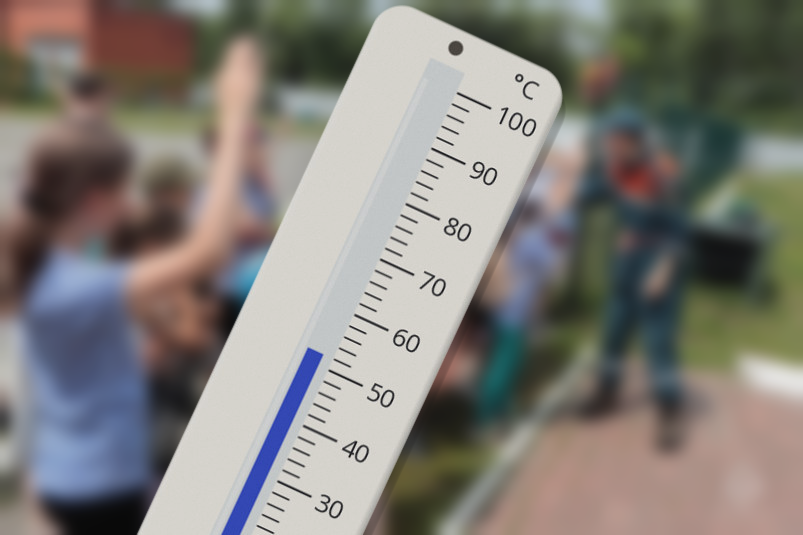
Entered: 52 °C
